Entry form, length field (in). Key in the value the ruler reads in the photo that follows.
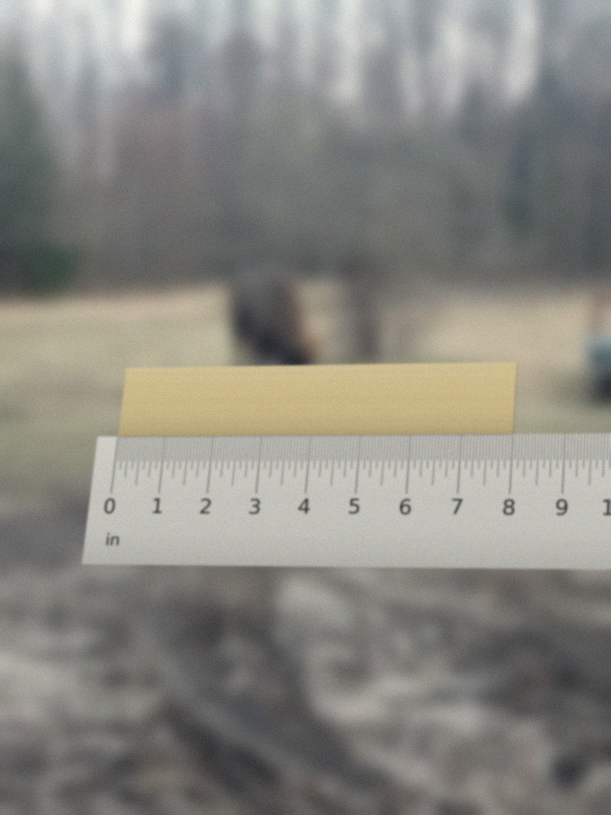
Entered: 8 in
